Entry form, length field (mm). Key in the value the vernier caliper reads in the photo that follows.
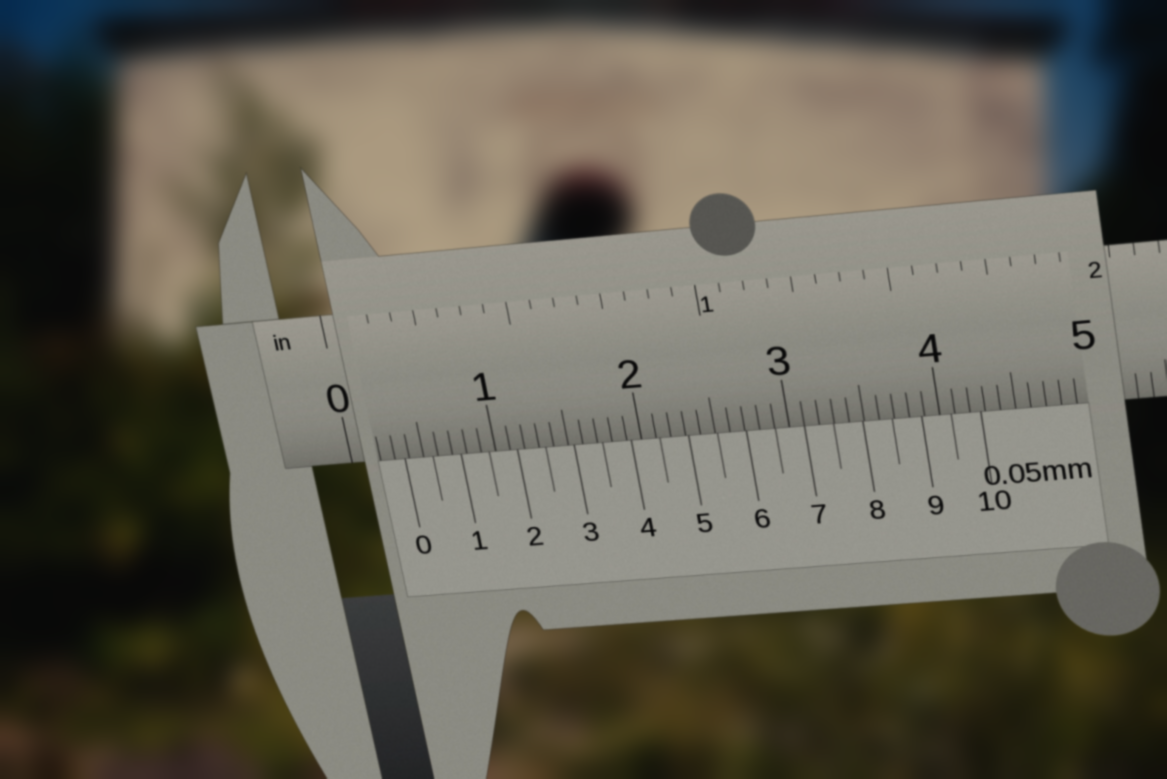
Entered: 3.7 mm
